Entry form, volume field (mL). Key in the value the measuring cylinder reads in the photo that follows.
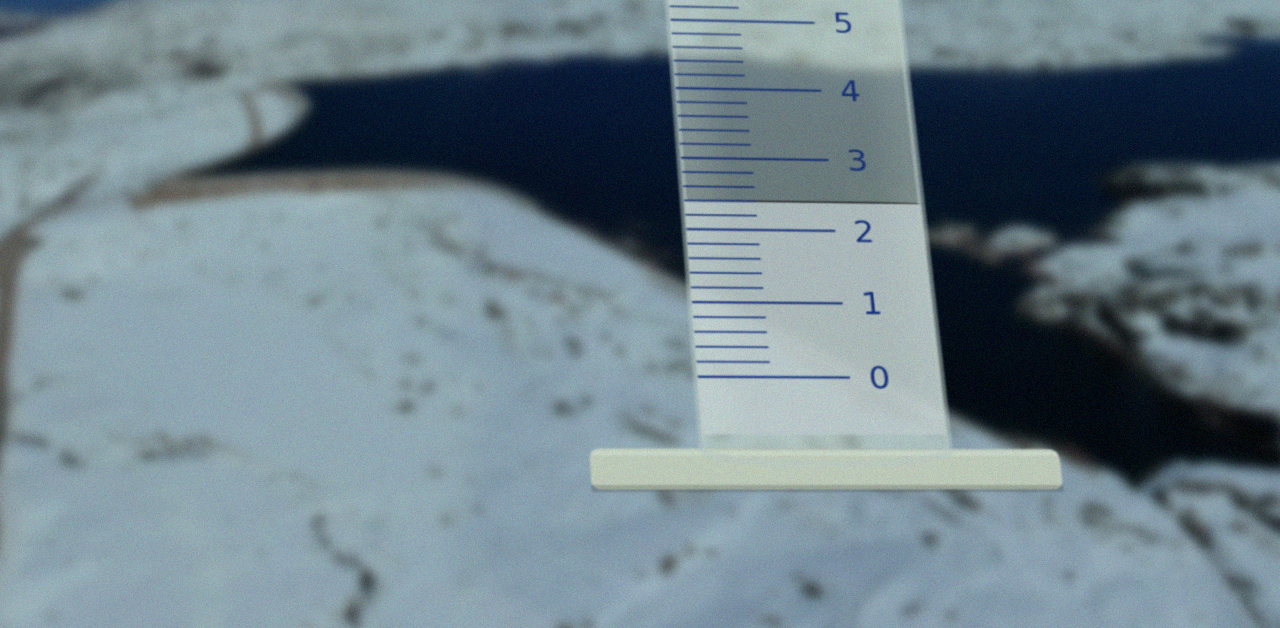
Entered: 2.4 mL
